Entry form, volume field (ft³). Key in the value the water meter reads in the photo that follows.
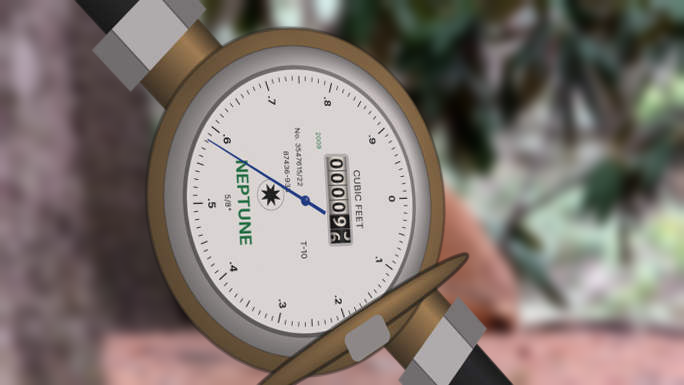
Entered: 95.58 ft³
